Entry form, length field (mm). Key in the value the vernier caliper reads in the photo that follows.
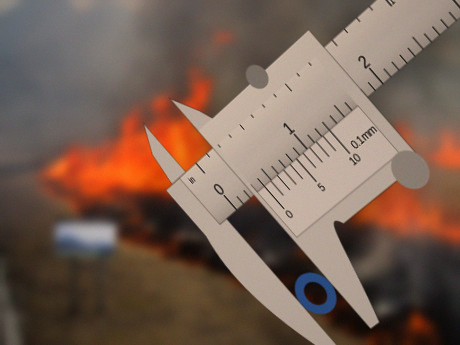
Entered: 4.0 mm
